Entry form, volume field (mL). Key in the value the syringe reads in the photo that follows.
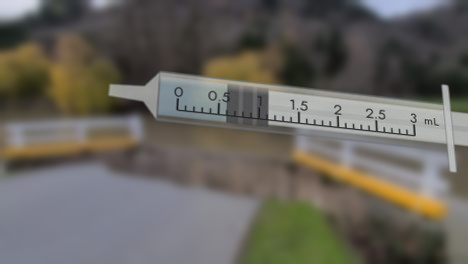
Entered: 0.6 mL
